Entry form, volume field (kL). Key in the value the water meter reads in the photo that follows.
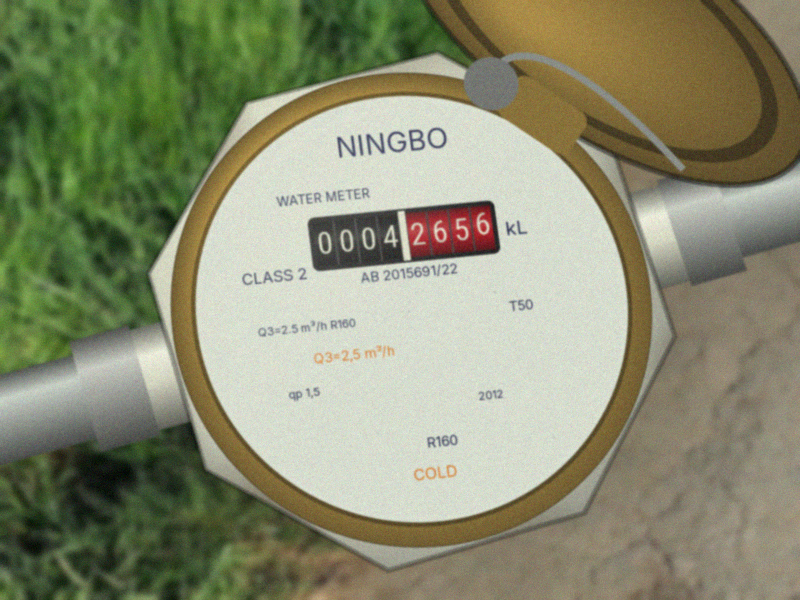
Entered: 4.2656 kL
